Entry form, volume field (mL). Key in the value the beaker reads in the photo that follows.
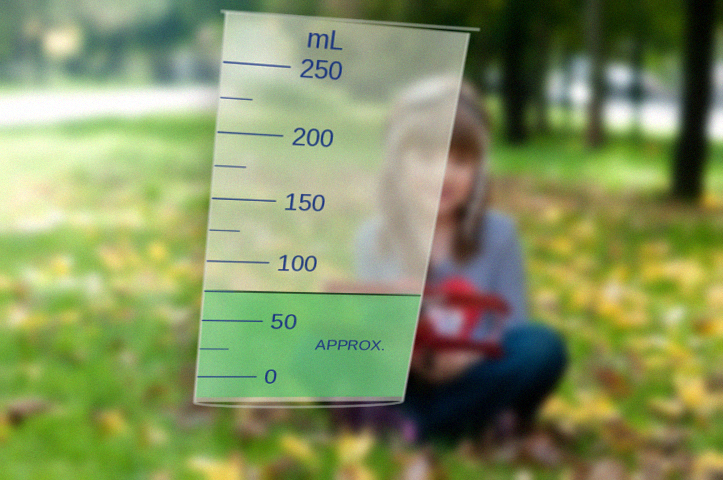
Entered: 75 mL
